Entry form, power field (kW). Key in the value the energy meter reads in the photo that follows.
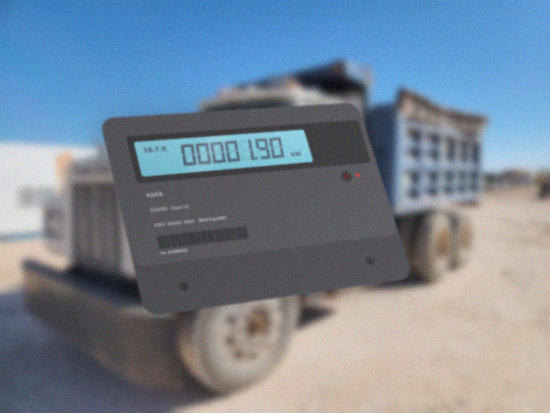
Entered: 1.90 kW
